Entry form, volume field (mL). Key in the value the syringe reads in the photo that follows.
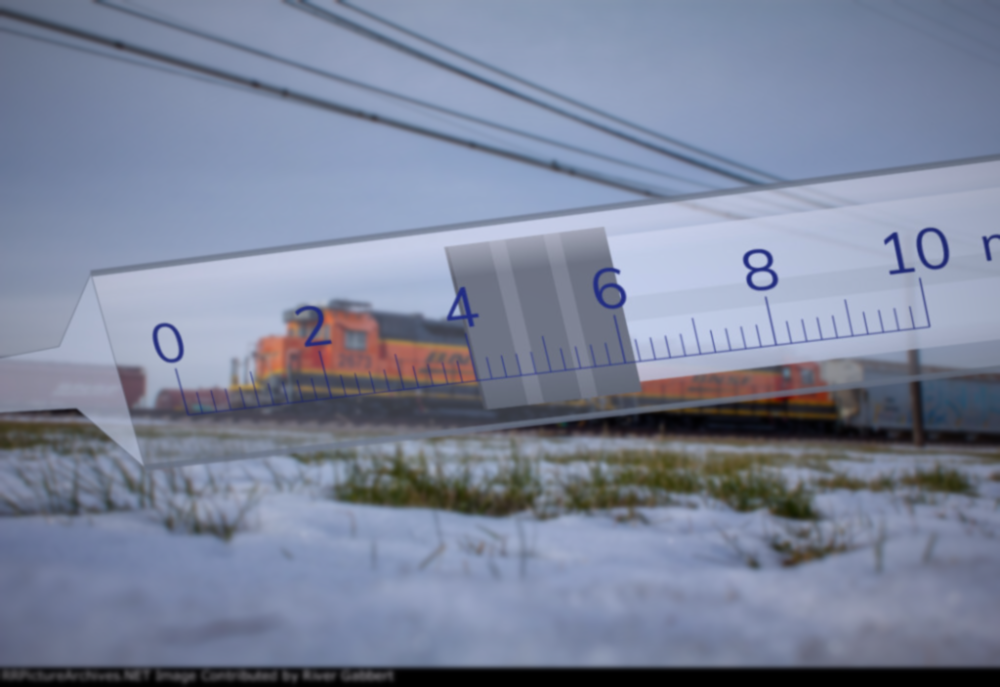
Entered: 4 mL
